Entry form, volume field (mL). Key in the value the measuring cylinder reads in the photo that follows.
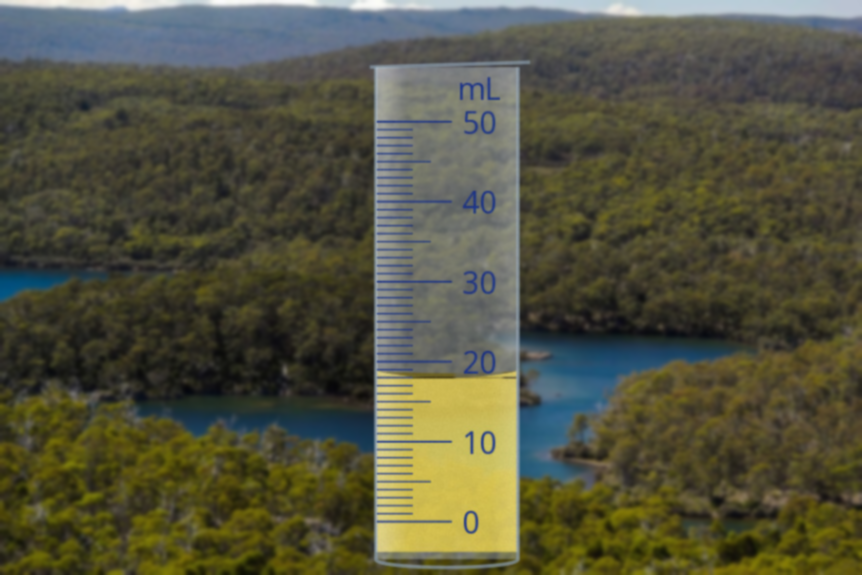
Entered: 18 mL
